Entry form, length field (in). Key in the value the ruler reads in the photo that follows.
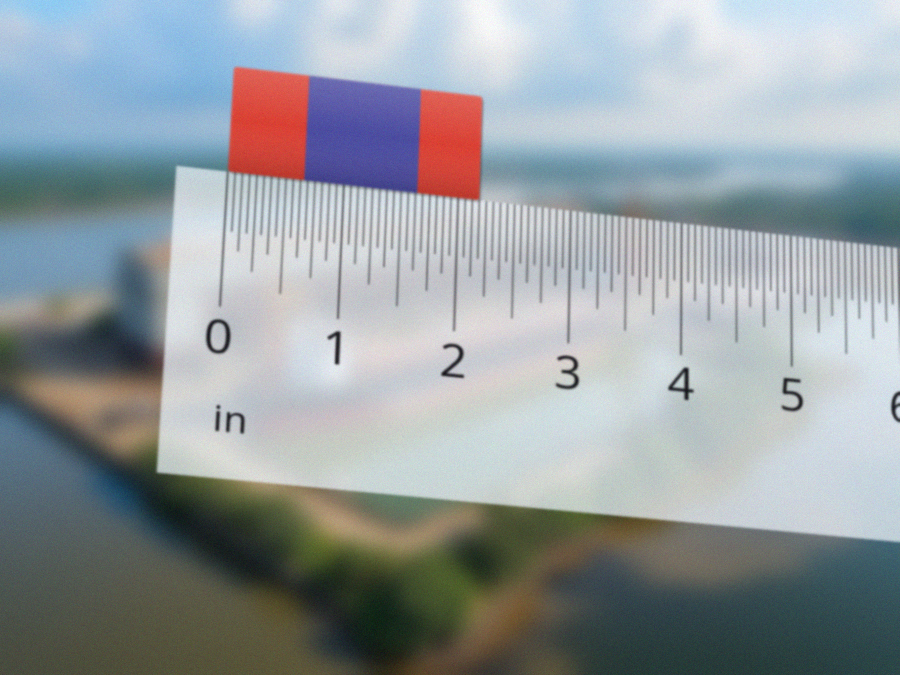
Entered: 2.1875 in
